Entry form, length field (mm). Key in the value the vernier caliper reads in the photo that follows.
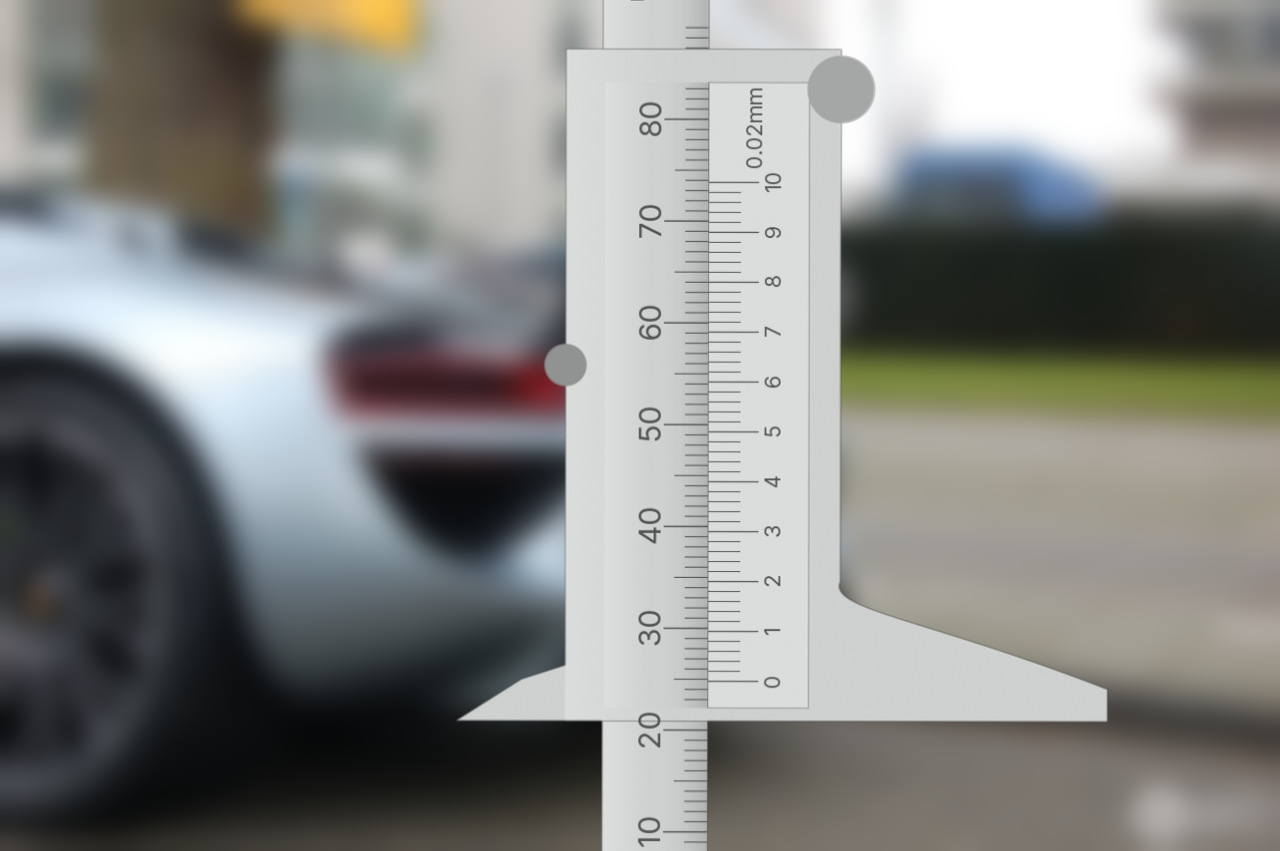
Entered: 24.8 mm
